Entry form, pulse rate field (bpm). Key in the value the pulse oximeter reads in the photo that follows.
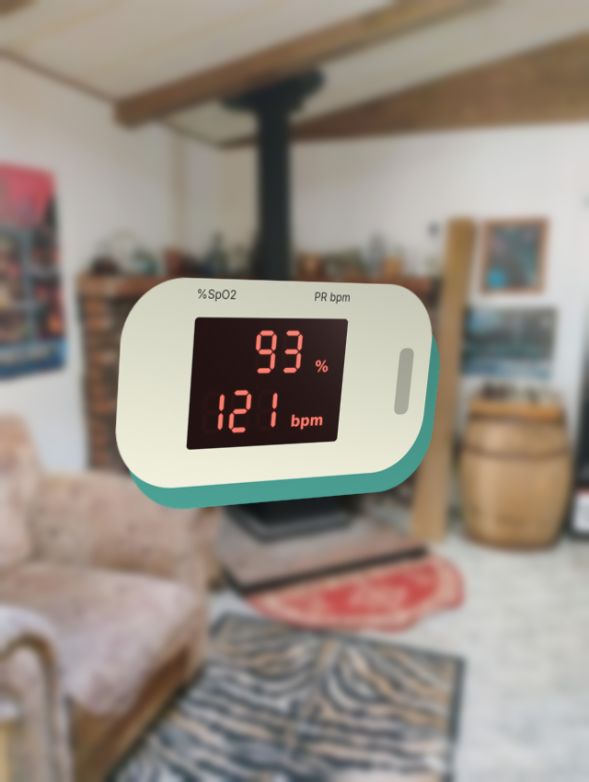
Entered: 121 bpm
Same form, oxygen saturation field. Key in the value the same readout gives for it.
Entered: 93 %
